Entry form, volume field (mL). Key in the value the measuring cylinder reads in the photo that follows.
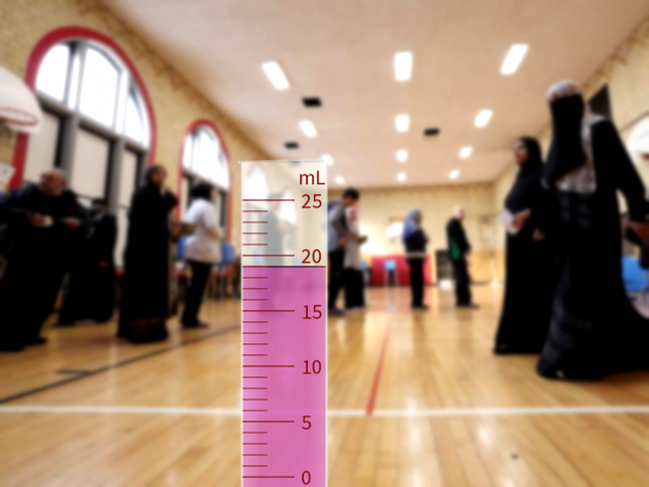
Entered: 19 mL
